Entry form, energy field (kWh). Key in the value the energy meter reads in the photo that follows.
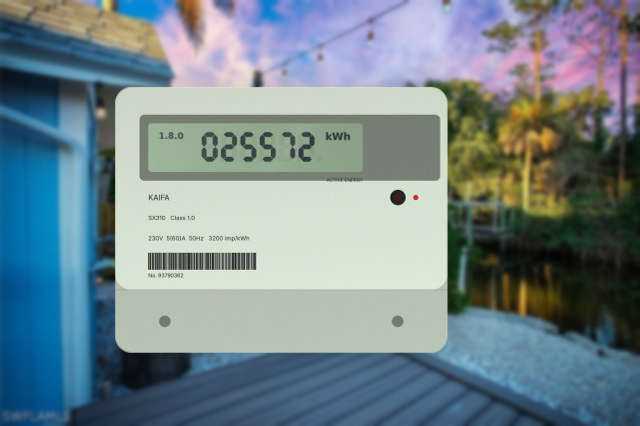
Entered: 25572 kWh
